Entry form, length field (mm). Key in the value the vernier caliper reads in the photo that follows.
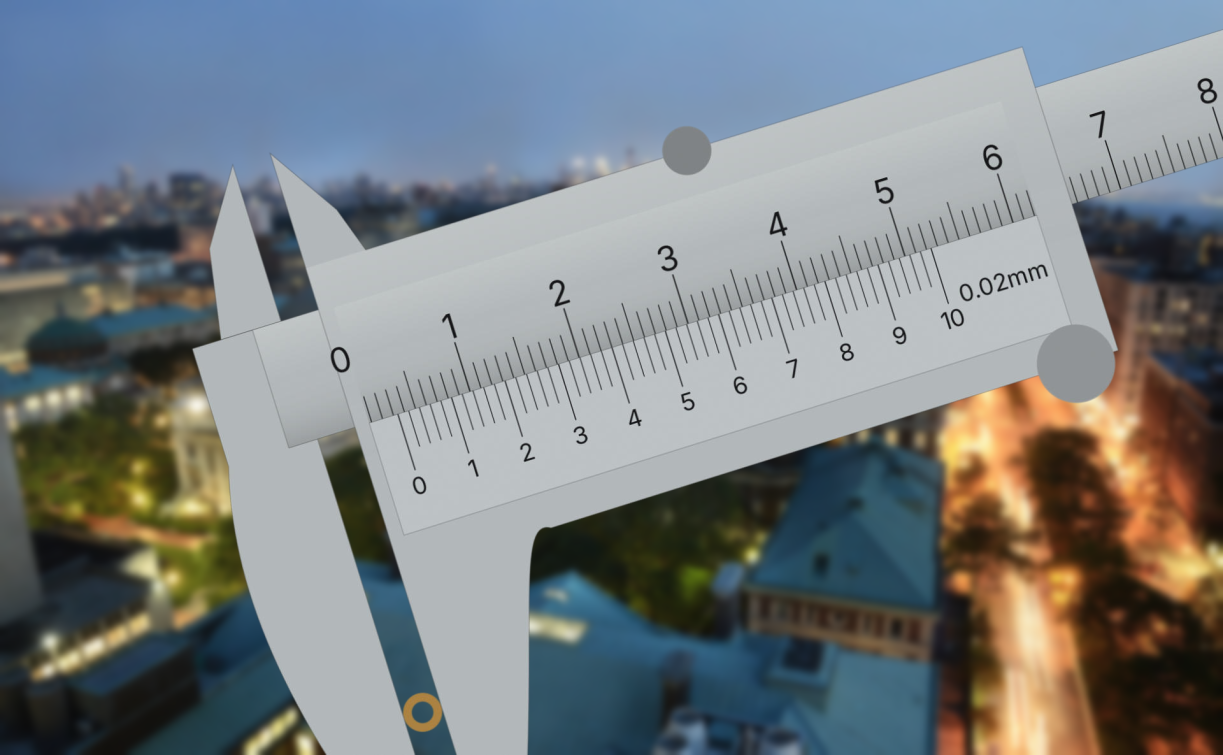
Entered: 3.4 mm
